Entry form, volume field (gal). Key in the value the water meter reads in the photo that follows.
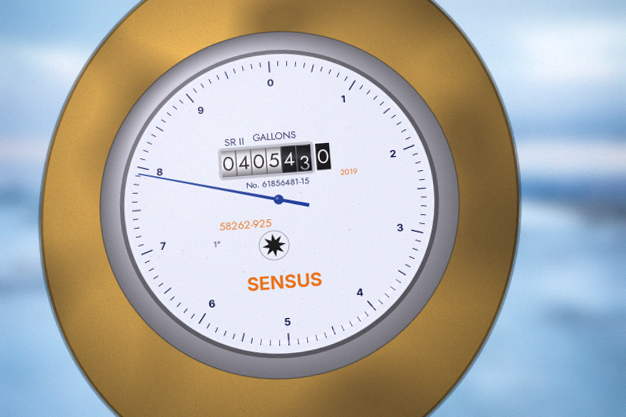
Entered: 405427.9 gal
